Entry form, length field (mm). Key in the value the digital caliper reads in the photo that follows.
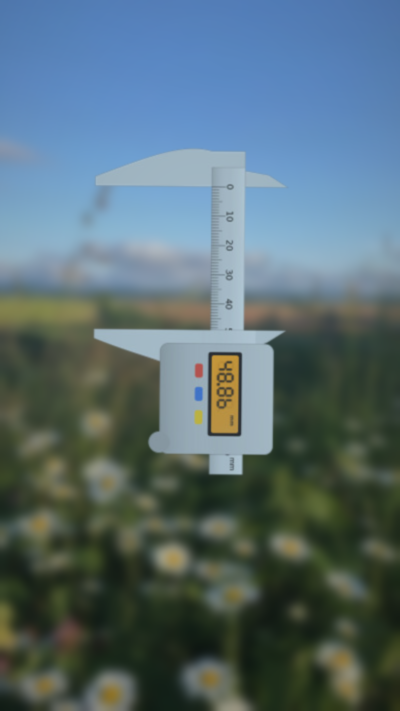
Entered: 48.86 mm
